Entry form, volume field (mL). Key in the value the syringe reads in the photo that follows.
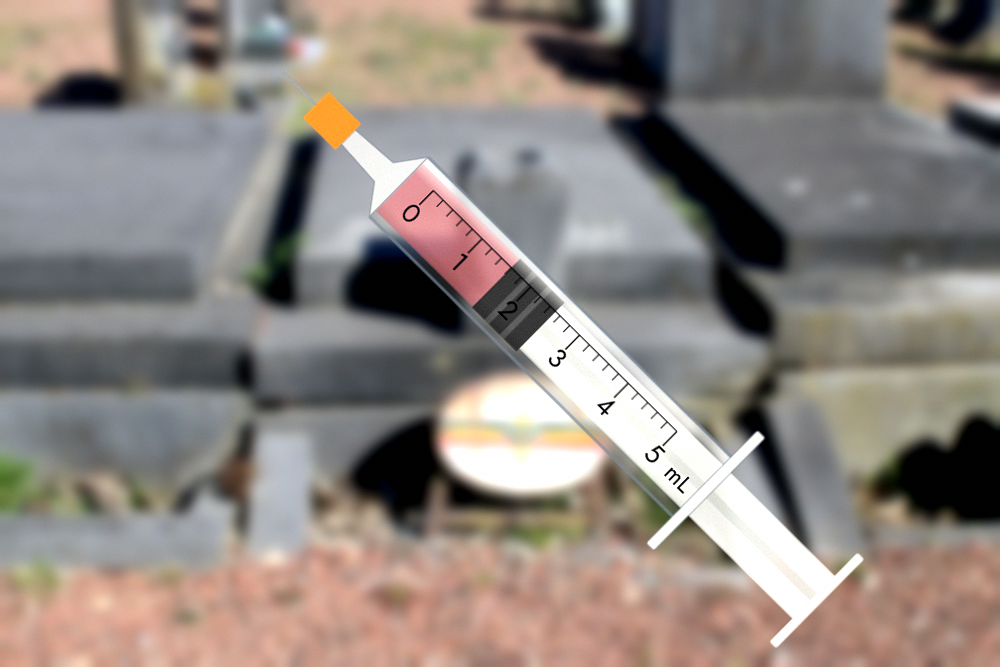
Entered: 1.6 mL
